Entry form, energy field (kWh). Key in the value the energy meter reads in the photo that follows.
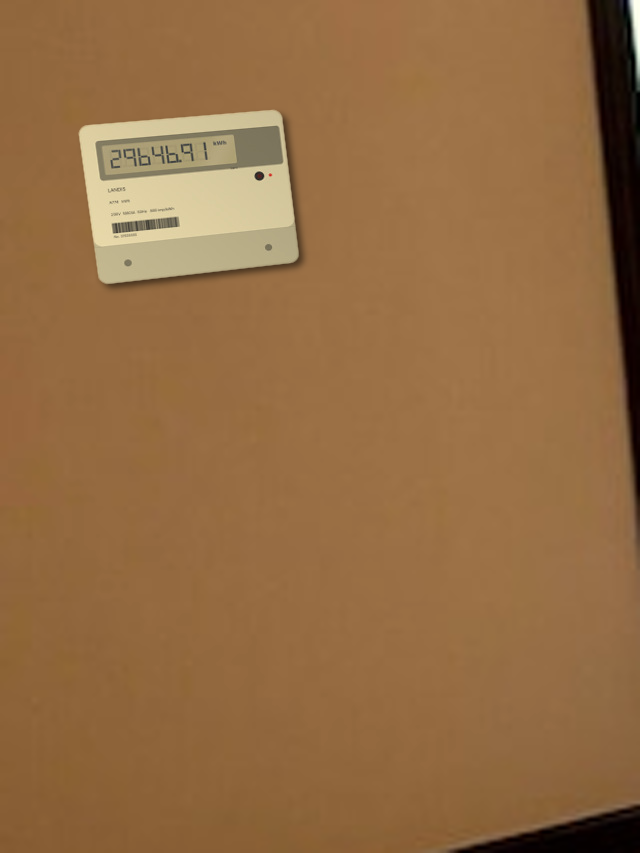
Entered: 29646.91 kWh
